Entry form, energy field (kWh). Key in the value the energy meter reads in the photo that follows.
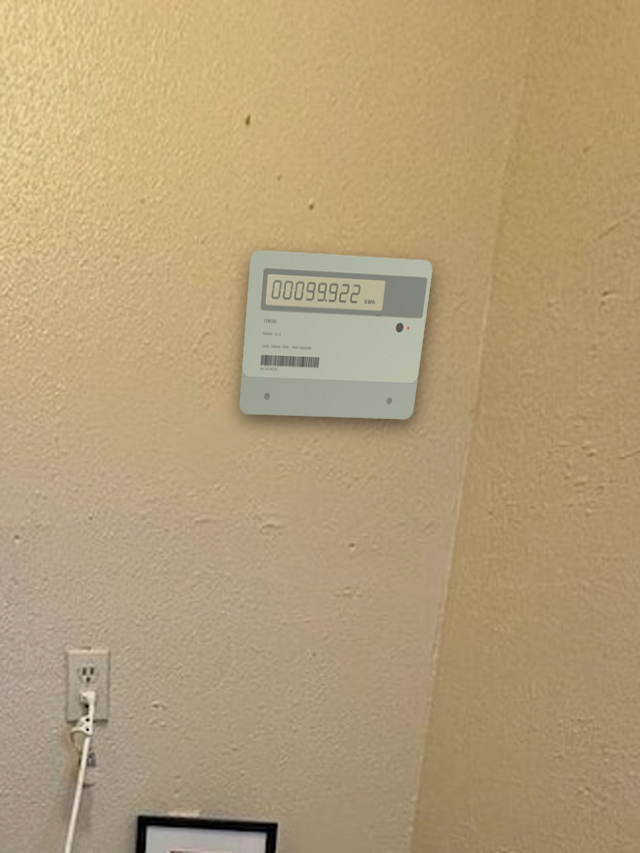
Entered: 99.922 kWh
